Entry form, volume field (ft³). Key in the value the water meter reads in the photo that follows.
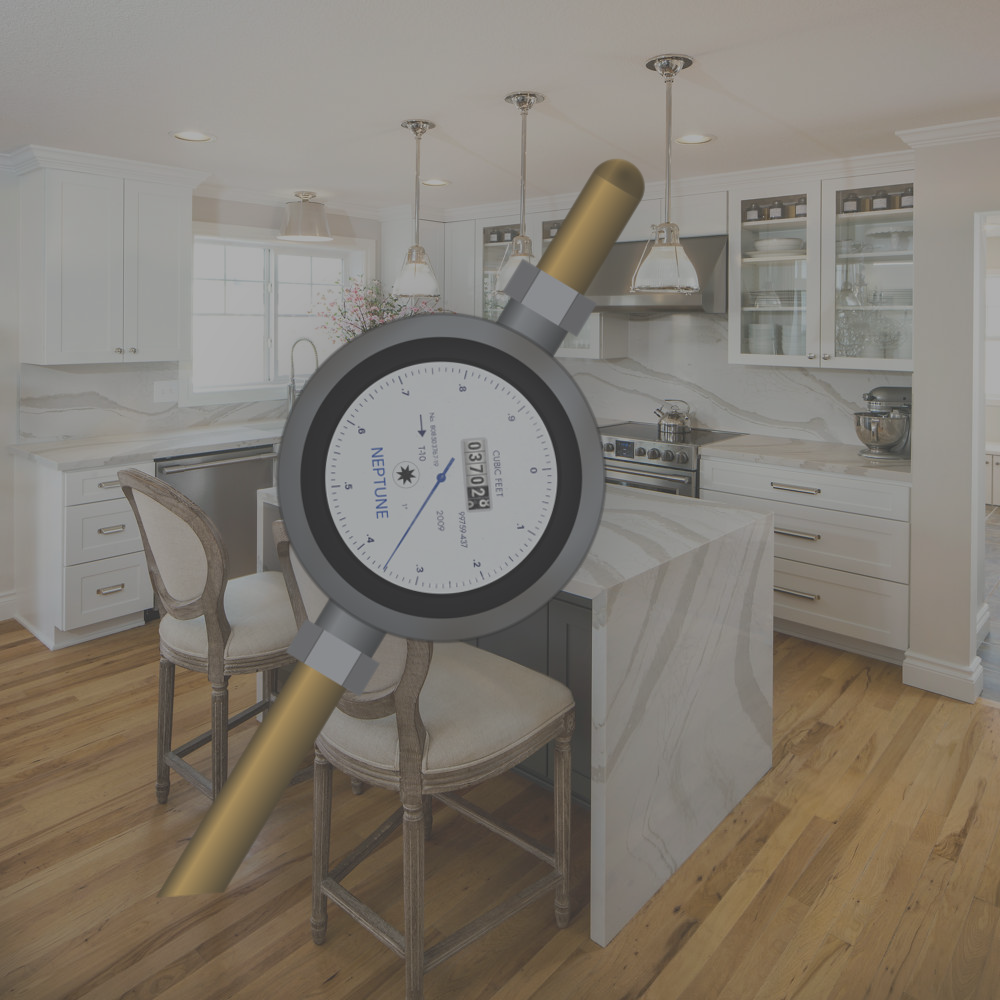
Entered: 37028.35 ft³
